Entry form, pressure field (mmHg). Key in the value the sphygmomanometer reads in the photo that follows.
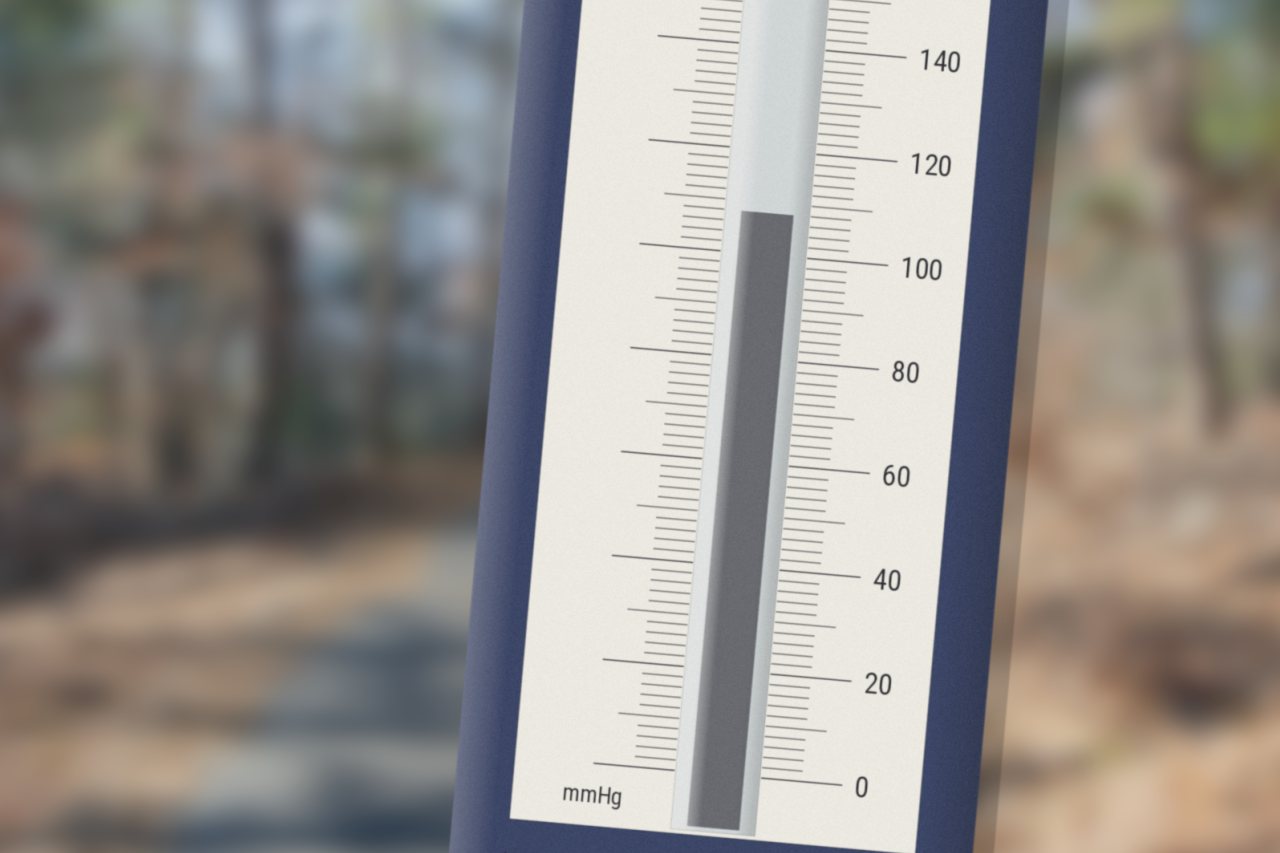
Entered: 108 mmHg
